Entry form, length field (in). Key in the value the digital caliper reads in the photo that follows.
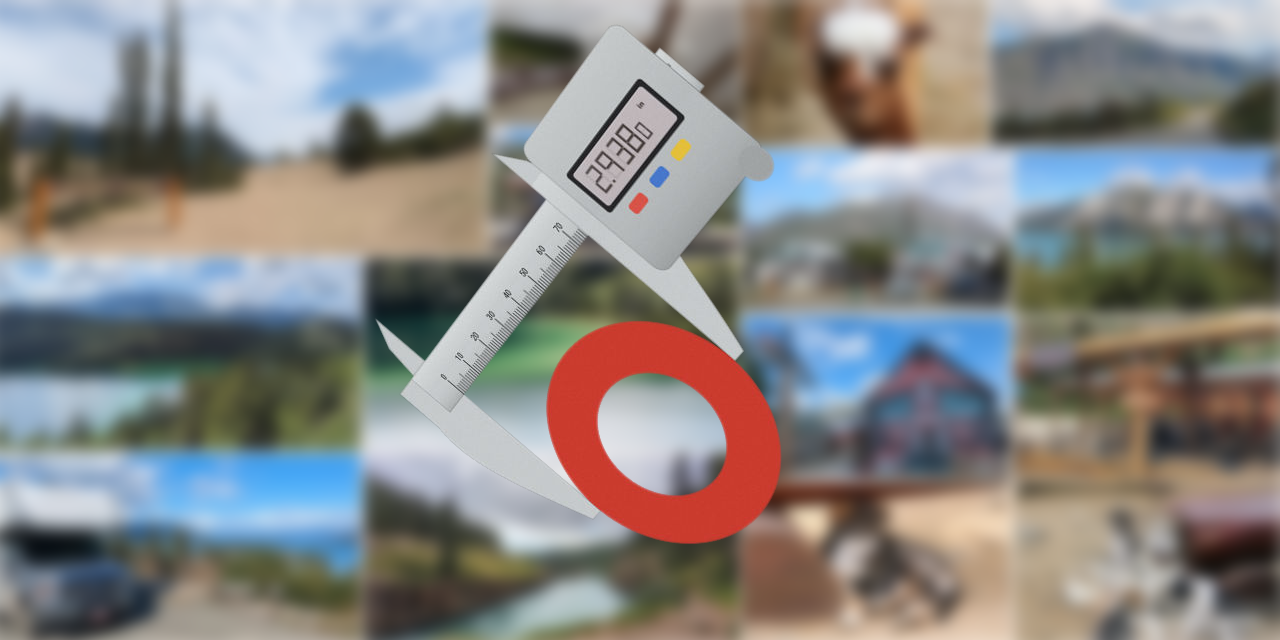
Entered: 2.9380 in
